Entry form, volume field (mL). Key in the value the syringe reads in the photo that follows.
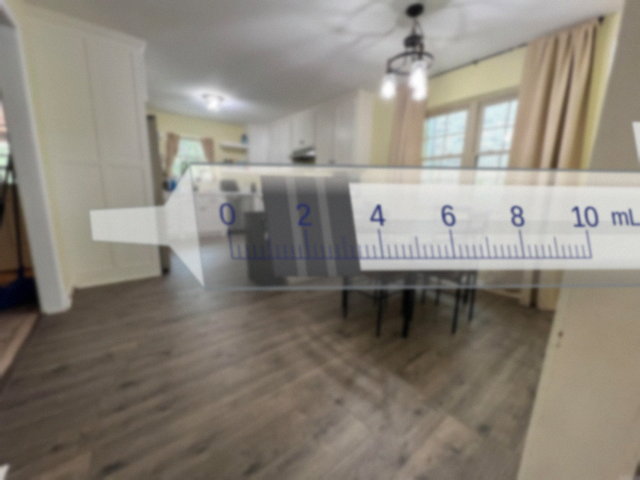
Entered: 1 mL
